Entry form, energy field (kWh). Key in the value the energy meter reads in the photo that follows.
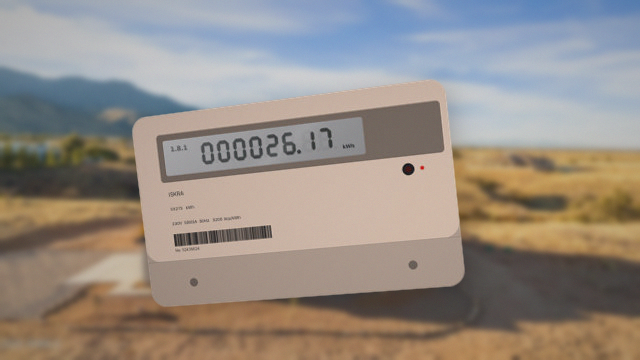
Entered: 26.17 kWh
